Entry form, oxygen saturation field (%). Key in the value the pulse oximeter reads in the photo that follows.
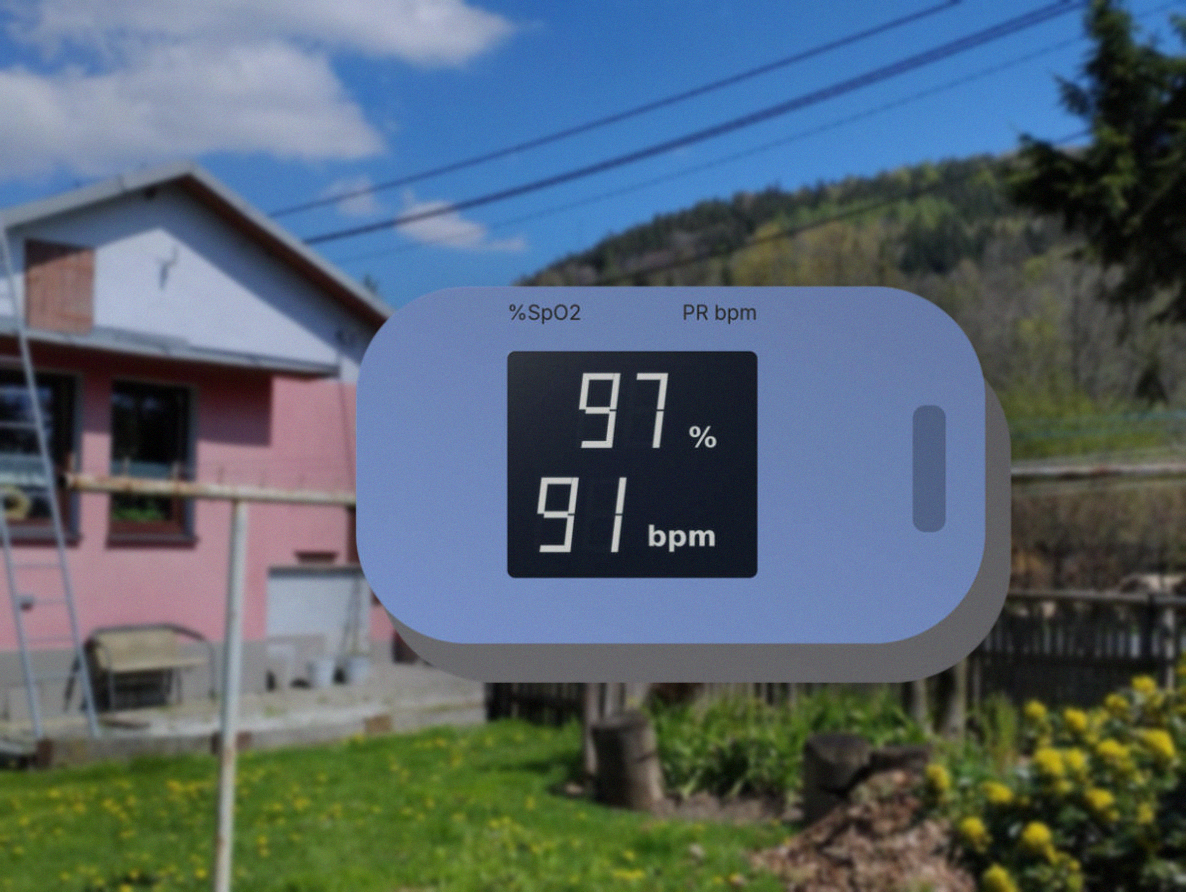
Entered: 97 %
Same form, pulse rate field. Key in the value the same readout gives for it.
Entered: 91 bpm
